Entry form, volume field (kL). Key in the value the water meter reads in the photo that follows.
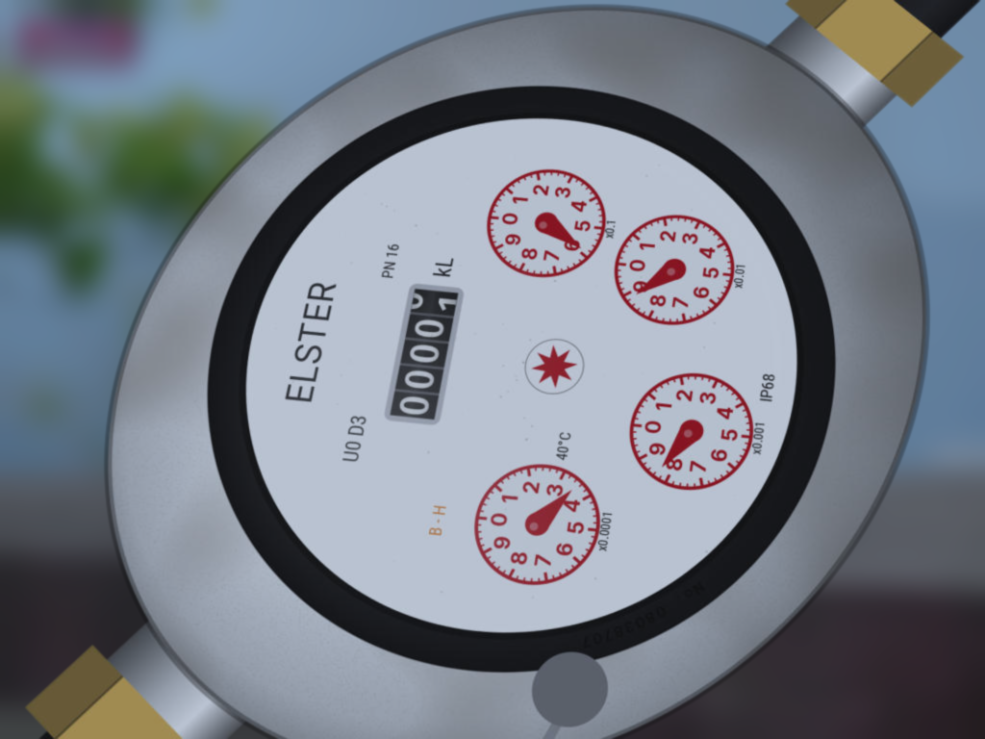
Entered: 0.5883 kL
